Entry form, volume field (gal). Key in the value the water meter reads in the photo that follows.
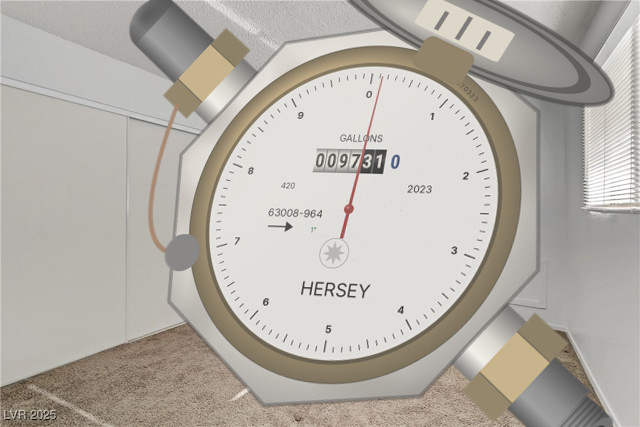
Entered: 97310.1 gal
